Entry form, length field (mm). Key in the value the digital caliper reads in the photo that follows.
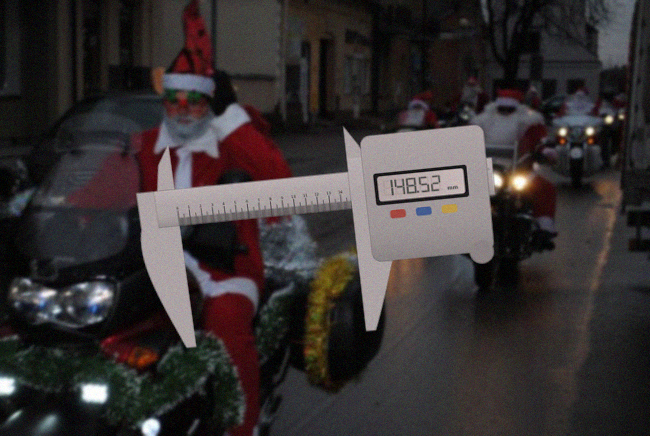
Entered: 148.52 mm
